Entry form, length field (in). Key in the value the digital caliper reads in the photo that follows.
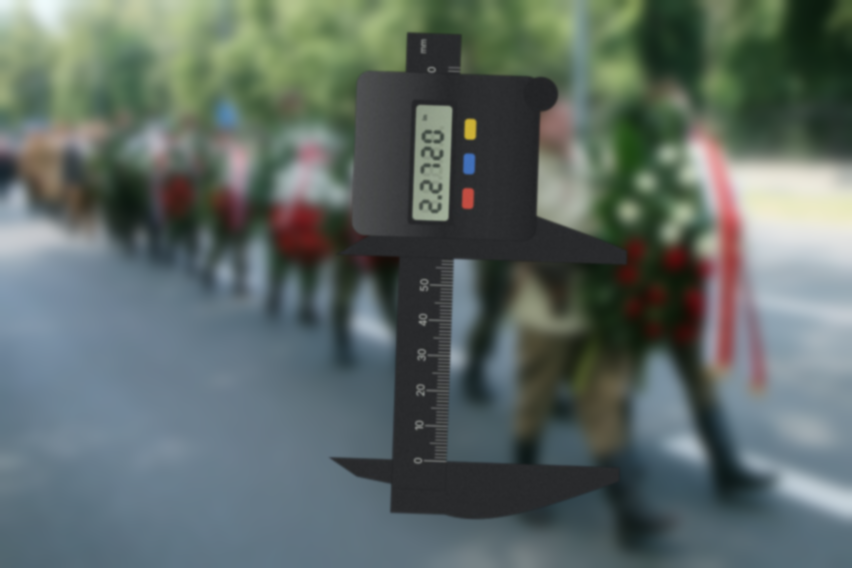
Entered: 2.2720 in
